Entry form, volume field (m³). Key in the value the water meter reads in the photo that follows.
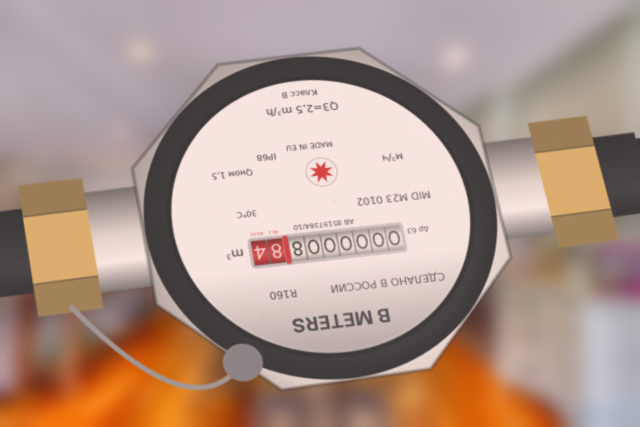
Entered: 8.84 m³
